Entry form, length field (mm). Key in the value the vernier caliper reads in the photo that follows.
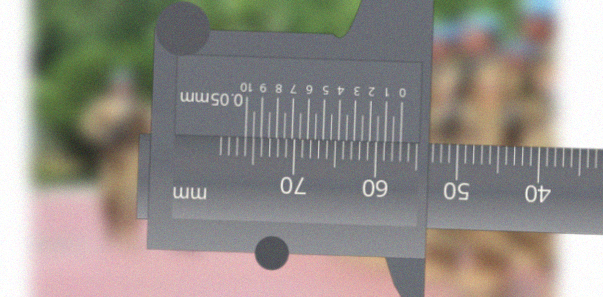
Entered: 57.0 mm
